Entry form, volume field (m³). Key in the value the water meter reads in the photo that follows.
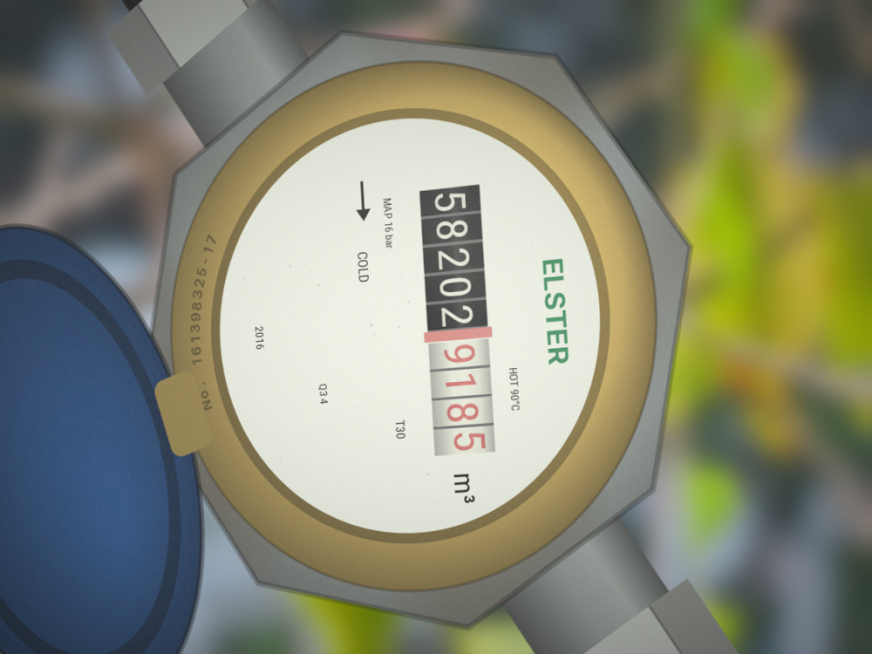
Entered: 58202.9185 m³
